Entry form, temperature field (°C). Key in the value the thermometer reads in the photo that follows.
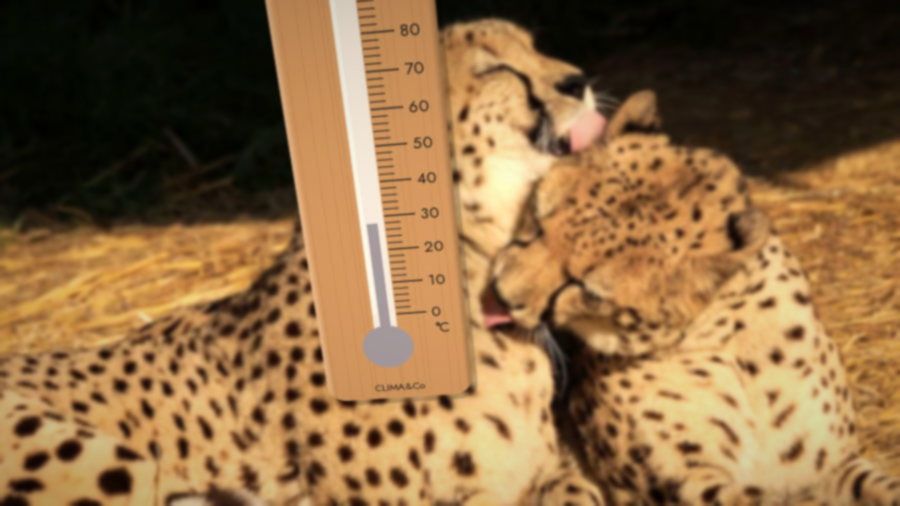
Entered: 28 °C
